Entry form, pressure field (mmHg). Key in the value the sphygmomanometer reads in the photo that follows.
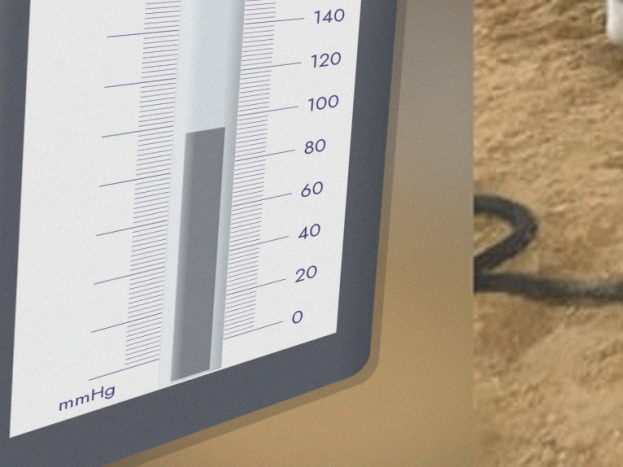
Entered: 96 mmHg
